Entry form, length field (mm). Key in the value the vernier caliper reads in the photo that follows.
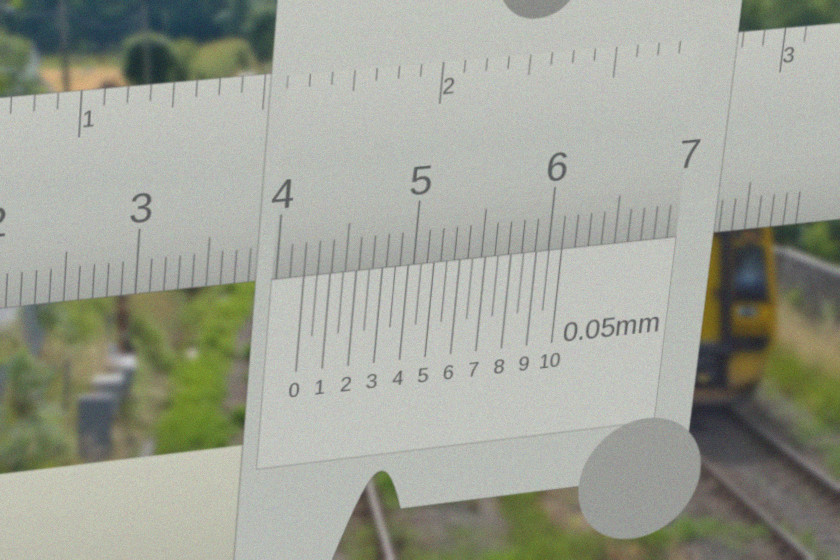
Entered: 42.0 mm
